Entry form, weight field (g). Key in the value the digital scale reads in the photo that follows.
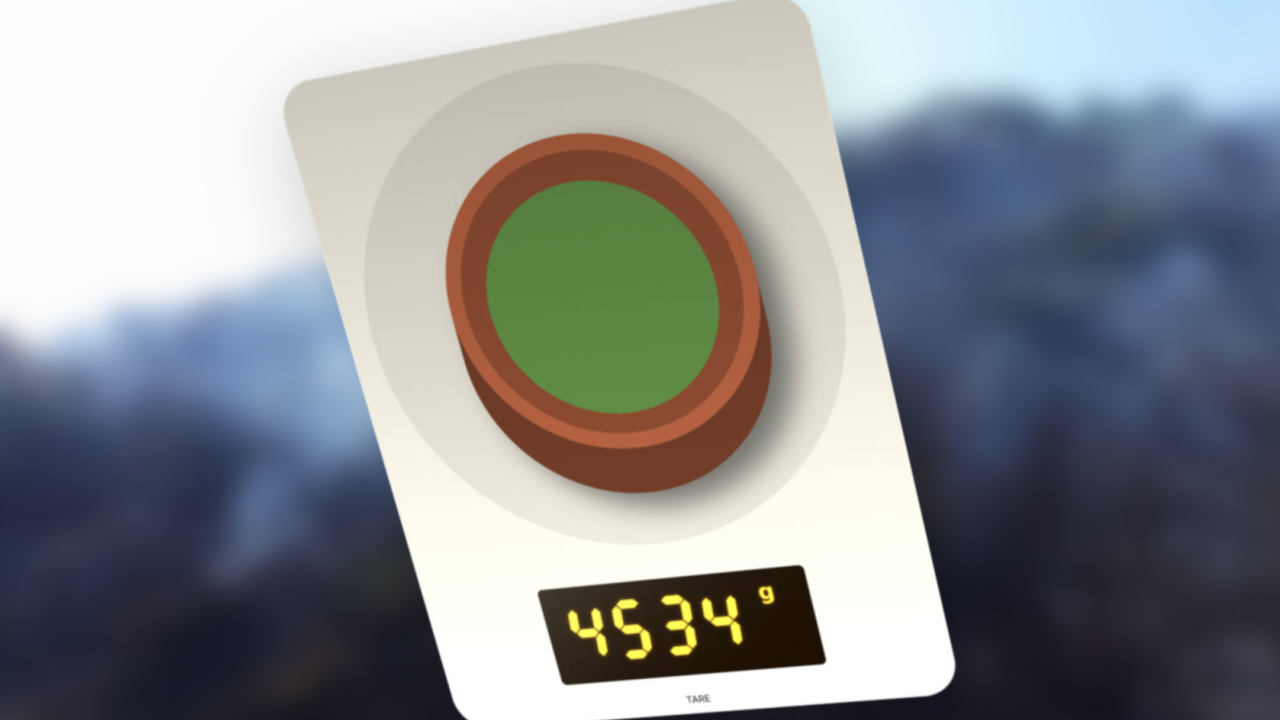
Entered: 4534 g
